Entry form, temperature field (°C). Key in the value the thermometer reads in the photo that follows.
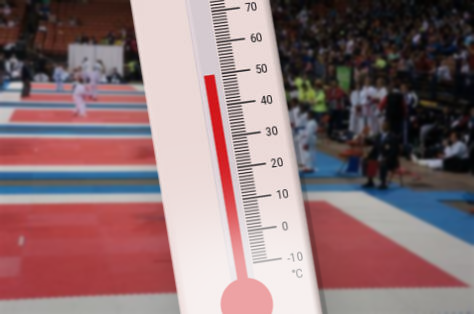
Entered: 50 °C
